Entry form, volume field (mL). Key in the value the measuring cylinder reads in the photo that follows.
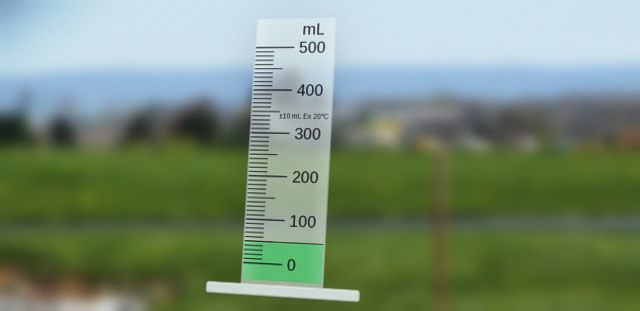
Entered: 50 mL
